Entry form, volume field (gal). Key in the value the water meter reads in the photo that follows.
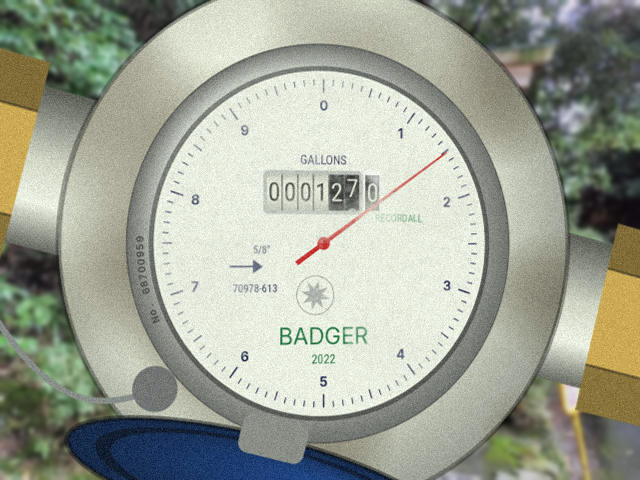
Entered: 1271.5 gal
